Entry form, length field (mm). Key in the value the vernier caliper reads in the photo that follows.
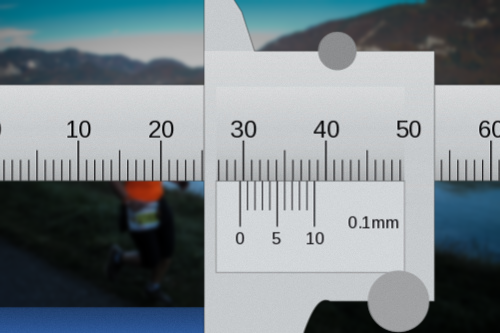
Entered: 29.6 mm
